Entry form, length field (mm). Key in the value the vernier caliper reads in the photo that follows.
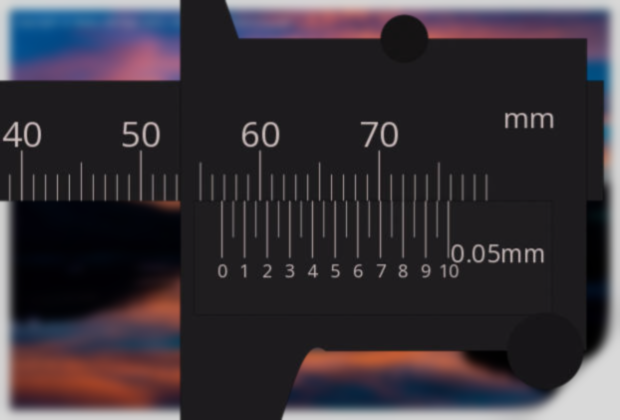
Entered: 56.8 mm
